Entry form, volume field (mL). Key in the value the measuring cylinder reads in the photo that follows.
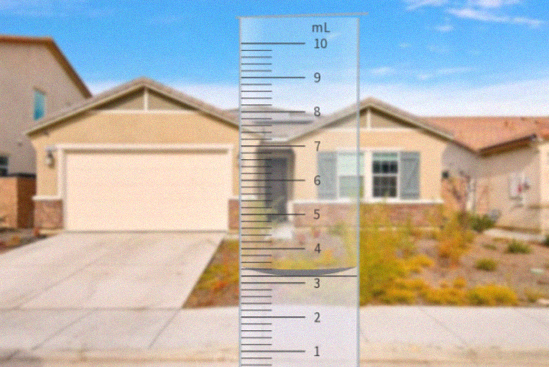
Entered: 3.2 mL
